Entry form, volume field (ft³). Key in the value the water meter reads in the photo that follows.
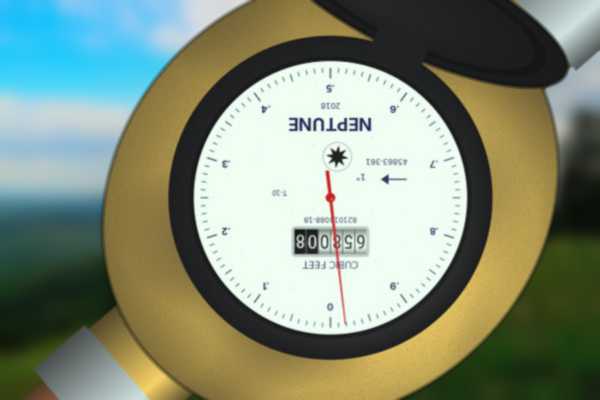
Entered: 658007.98 ft³
